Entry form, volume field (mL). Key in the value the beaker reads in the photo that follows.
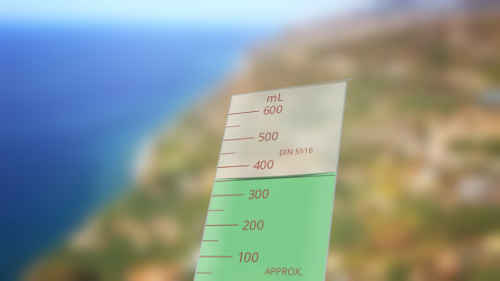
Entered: 350 mL
